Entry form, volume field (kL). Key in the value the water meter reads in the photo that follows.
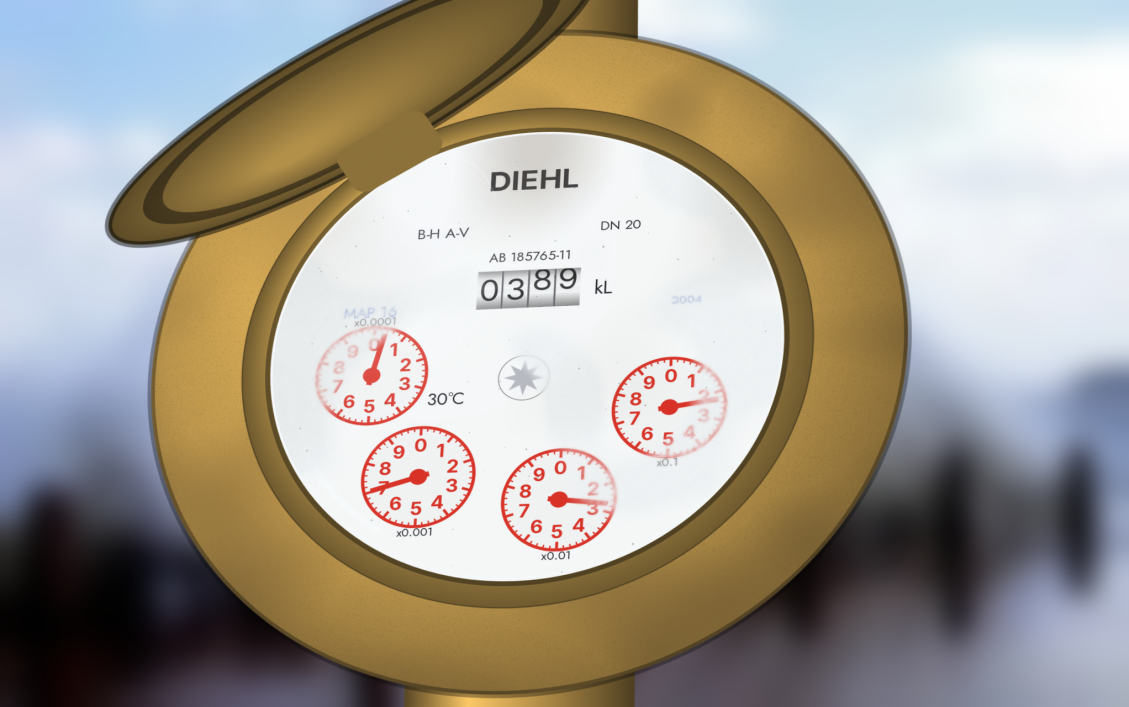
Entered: 389.2270 kL
